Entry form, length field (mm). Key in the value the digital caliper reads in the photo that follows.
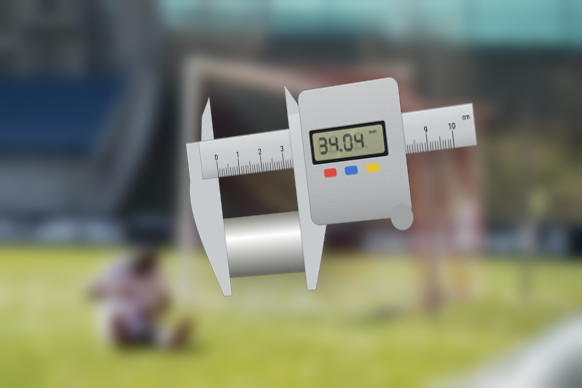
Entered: 34.04 mm
